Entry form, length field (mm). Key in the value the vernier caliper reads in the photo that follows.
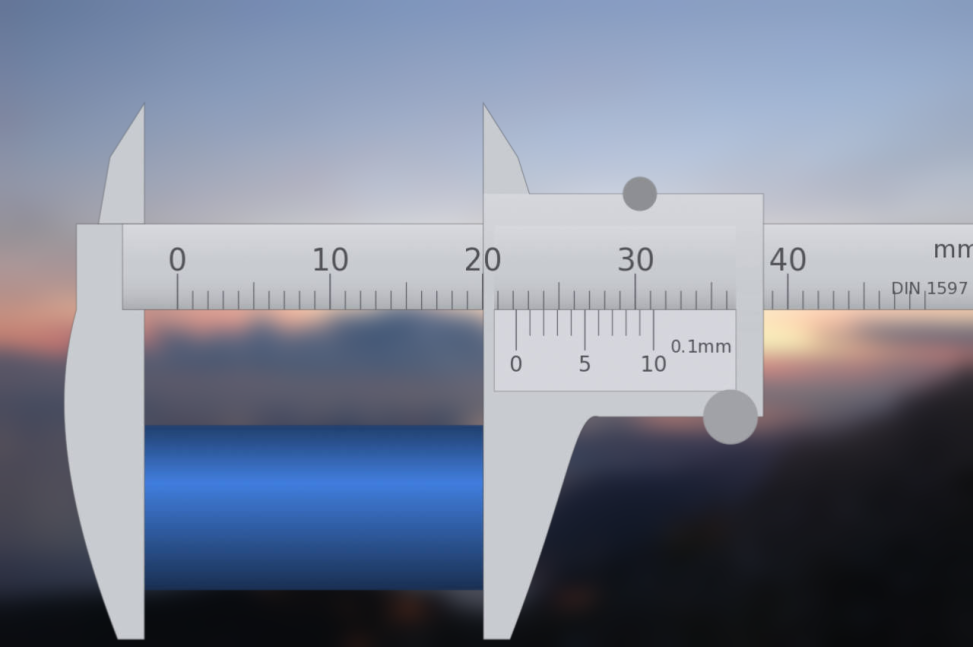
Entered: 22.2 mm
